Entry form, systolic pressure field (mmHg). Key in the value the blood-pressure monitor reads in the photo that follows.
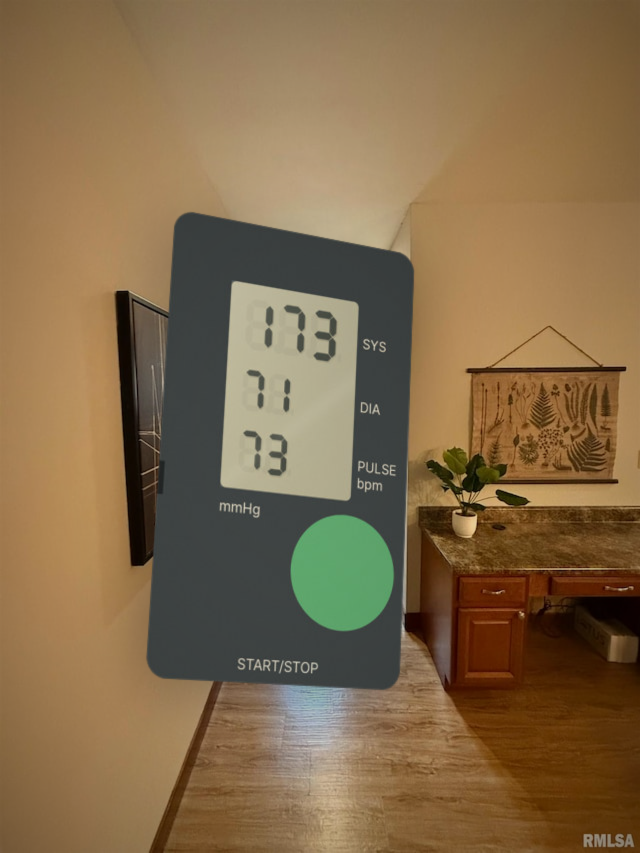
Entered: 173 mmHg
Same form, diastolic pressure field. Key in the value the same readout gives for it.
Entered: 71 mmHg
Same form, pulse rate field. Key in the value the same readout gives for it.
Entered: 73 bpm
